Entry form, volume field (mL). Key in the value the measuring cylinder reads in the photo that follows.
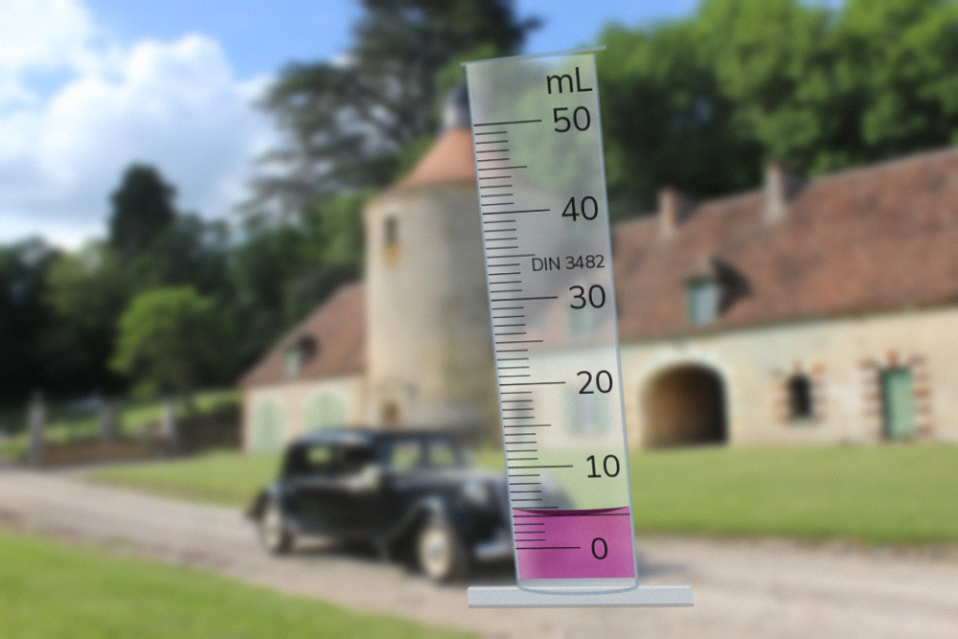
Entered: 4 mL
